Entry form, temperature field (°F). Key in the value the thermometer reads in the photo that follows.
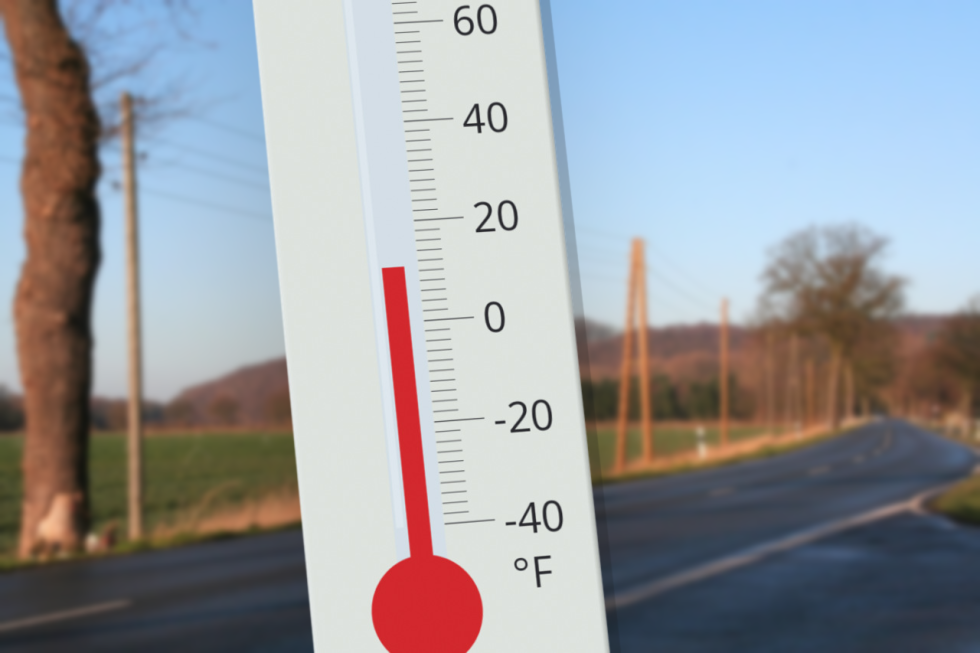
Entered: 11 °F
